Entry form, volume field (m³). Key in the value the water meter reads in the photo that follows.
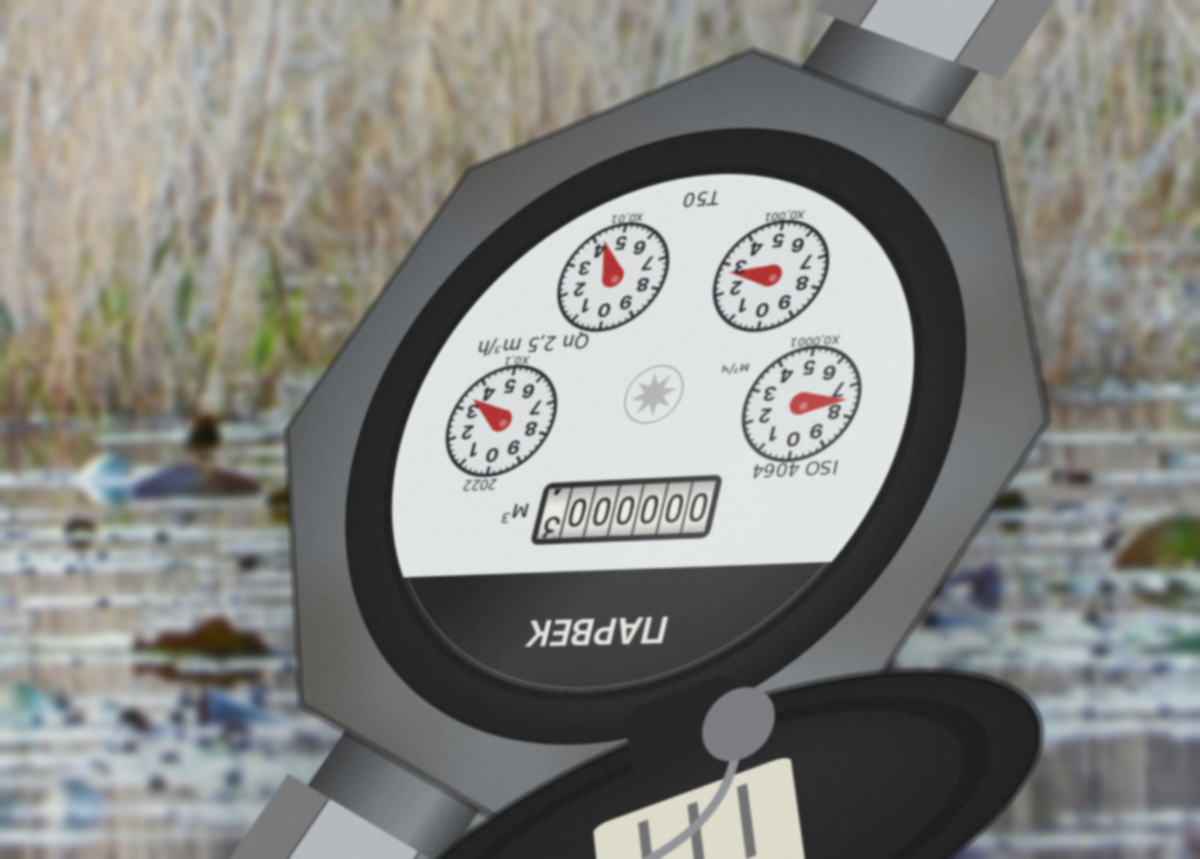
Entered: 3.3427 m³
